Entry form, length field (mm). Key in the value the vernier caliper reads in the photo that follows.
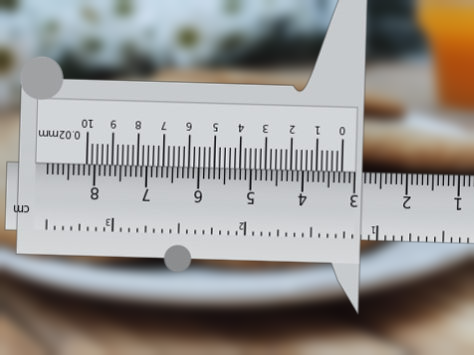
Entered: 32.5 mm
